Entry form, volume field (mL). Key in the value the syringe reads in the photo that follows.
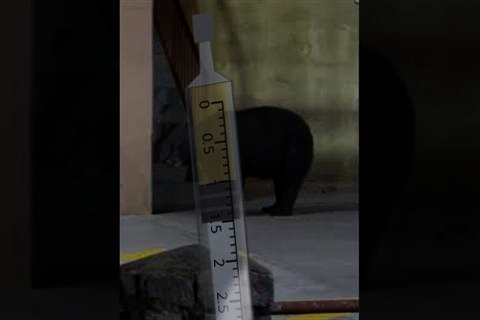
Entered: 1 mL
